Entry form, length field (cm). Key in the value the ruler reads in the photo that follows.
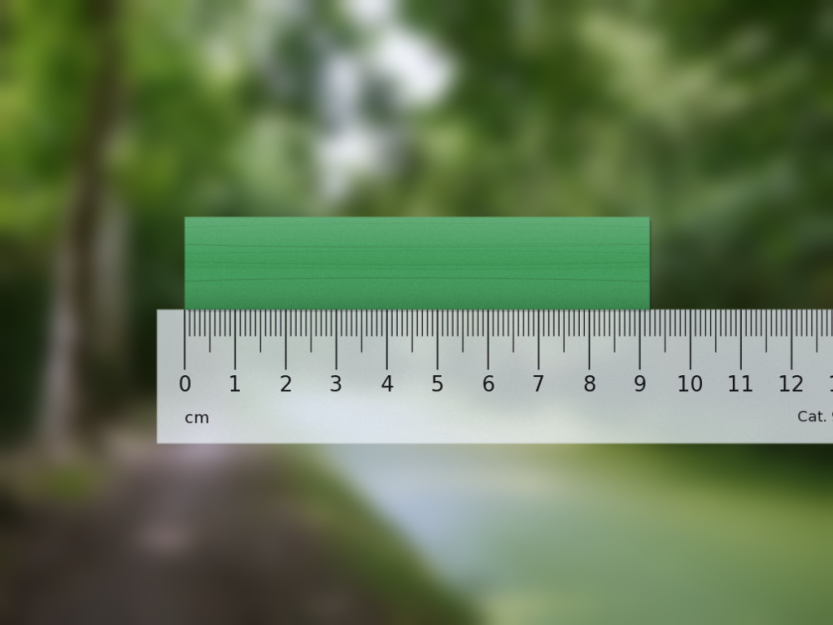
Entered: 9.2 cm
